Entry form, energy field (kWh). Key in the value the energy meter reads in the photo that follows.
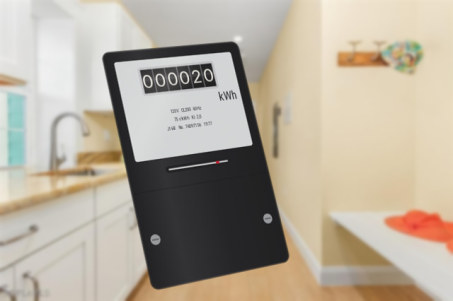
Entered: 20 kWh
